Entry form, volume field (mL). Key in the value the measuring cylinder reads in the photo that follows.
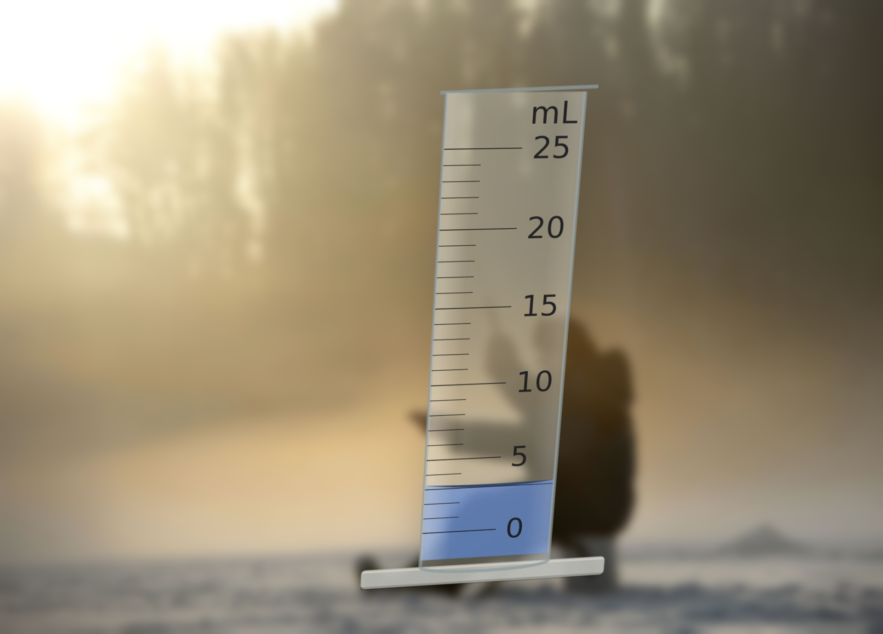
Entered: 3 mL
